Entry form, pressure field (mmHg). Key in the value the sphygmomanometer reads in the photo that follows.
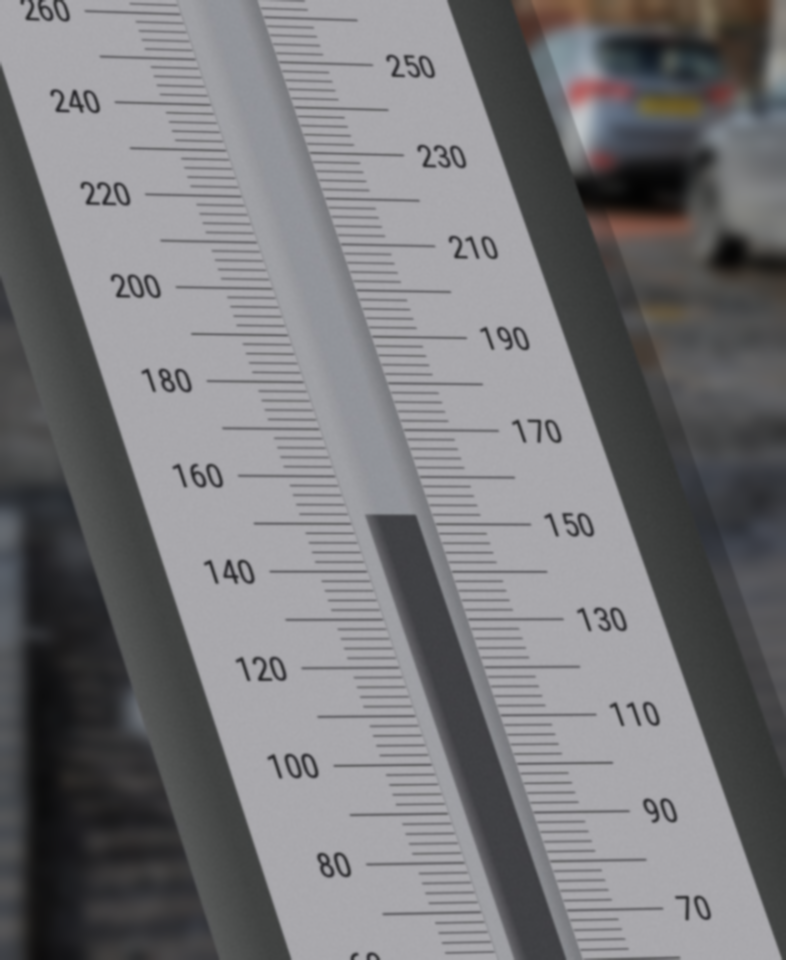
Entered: 152 mmHg
